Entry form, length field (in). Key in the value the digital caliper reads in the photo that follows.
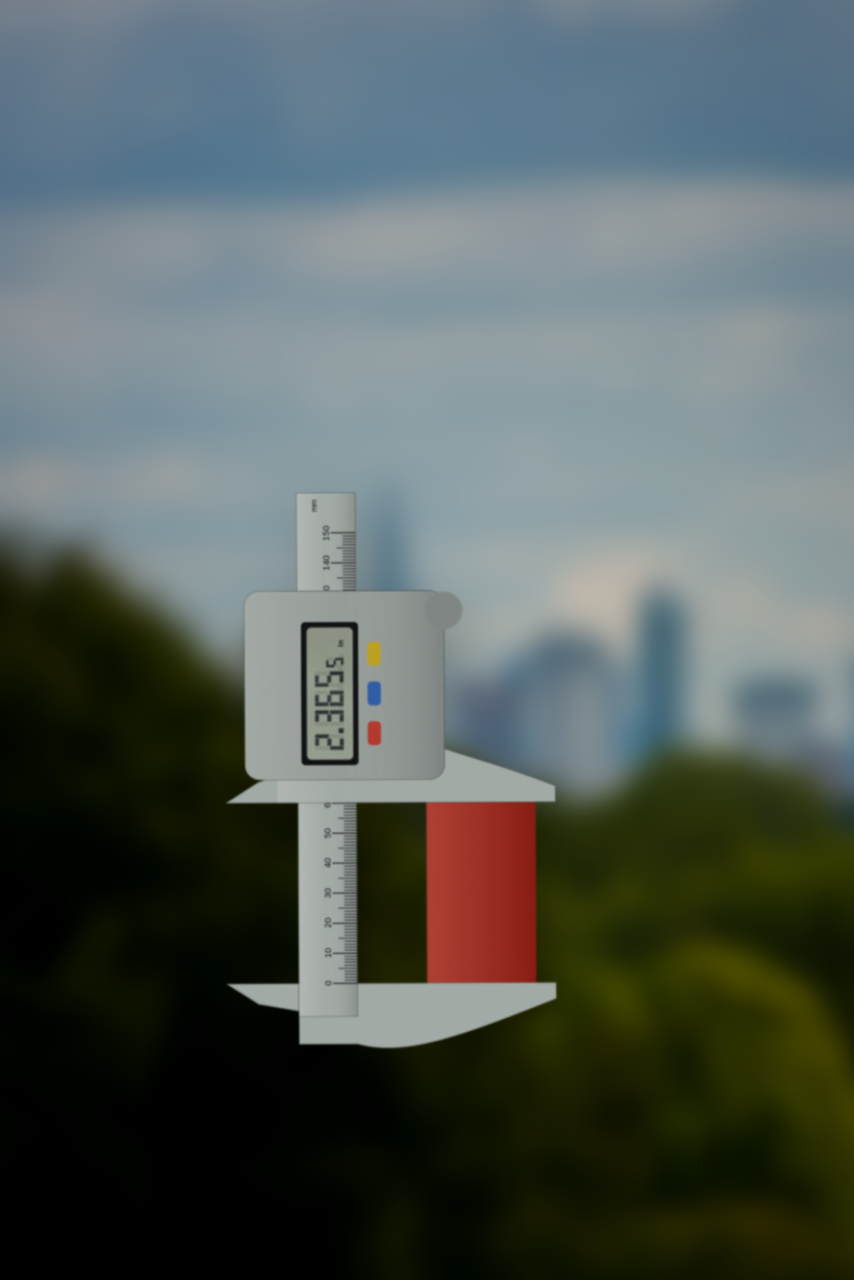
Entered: 2.3655 in
